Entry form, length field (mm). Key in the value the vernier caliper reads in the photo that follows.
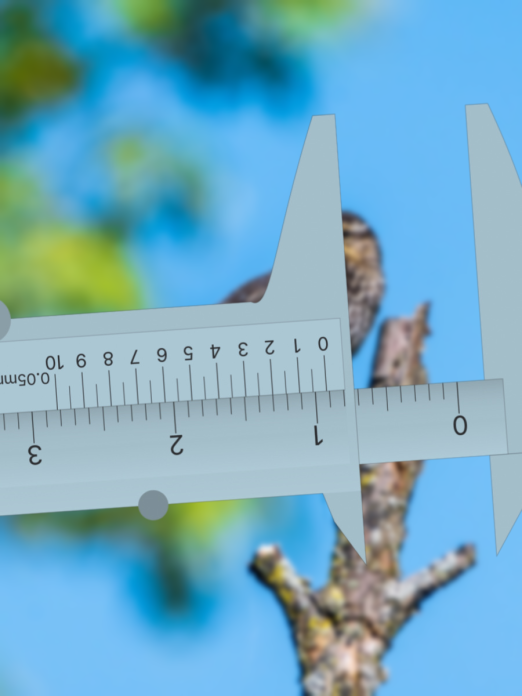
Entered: 9.2 mm
